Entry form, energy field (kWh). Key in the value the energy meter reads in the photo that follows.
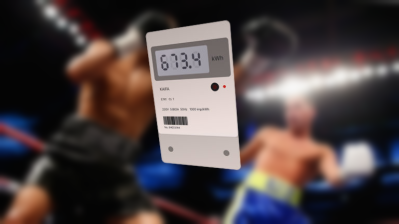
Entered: 673.4 kWh
